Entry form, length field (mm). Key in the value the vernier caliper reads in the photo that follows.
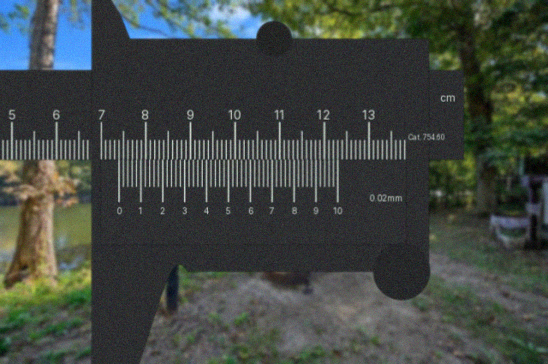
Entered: 74.0 mm
